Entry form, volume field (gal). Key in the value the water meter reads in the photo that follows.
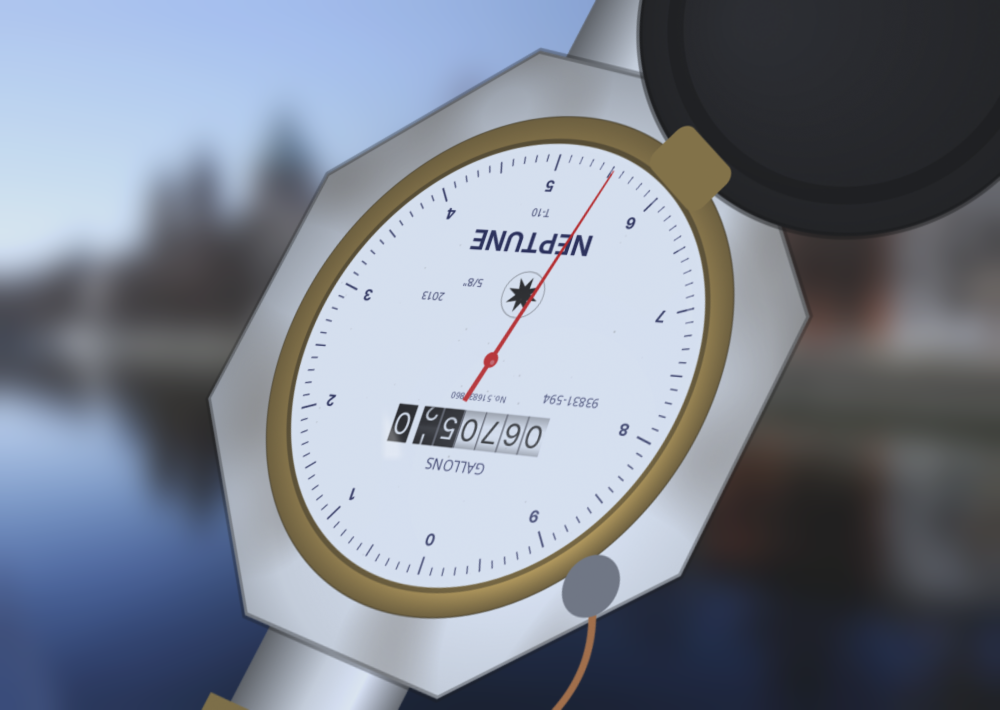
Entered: 670515.5 gal
